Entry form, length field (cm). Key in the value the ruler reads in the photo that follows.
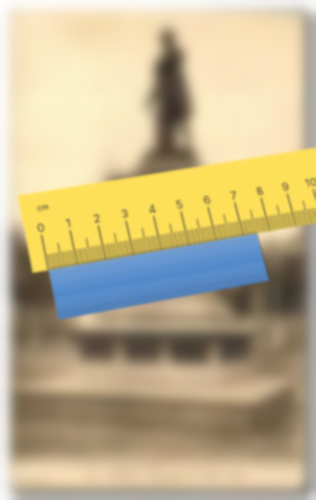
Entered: 7.5 cm
